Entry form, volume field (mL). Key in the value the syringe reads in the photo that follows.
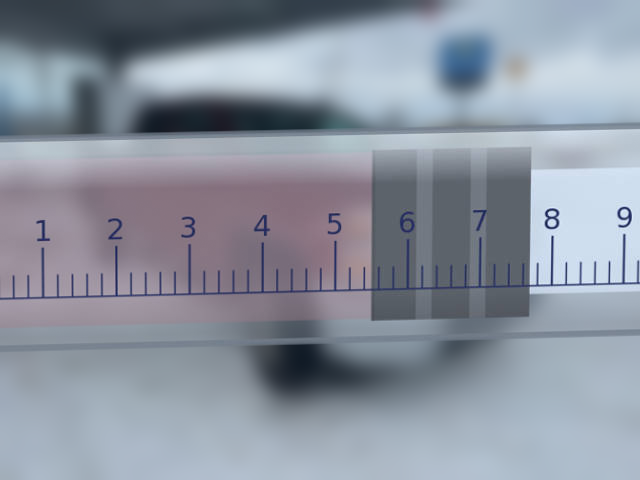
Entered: 5.5 mL
